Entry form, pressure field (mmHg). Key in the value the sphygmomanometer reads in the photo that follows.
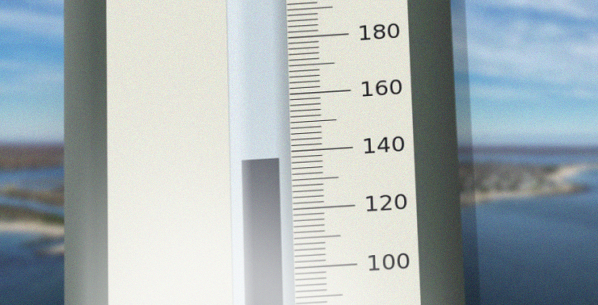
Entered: 138 mmHg
